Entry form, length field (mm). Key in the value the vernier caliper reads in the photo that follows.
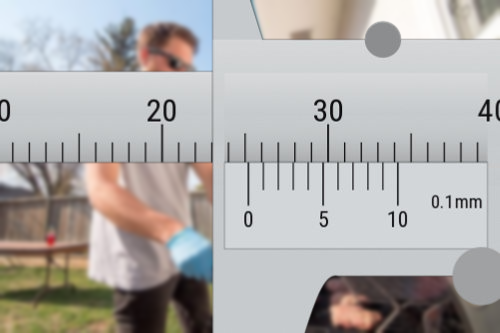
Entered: 25.2 mm
